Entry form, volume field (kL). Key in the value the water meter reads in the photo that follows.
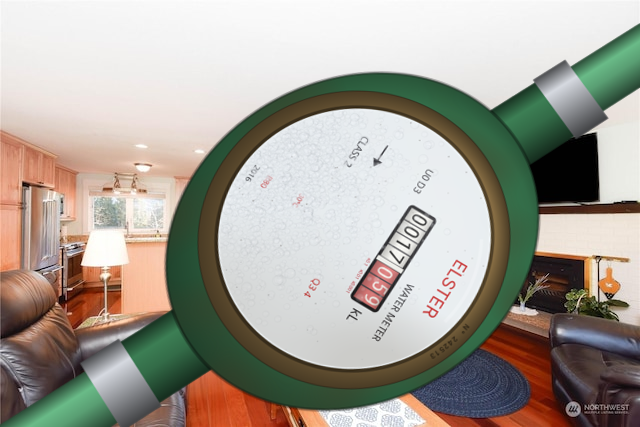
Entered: 17.059 kL
